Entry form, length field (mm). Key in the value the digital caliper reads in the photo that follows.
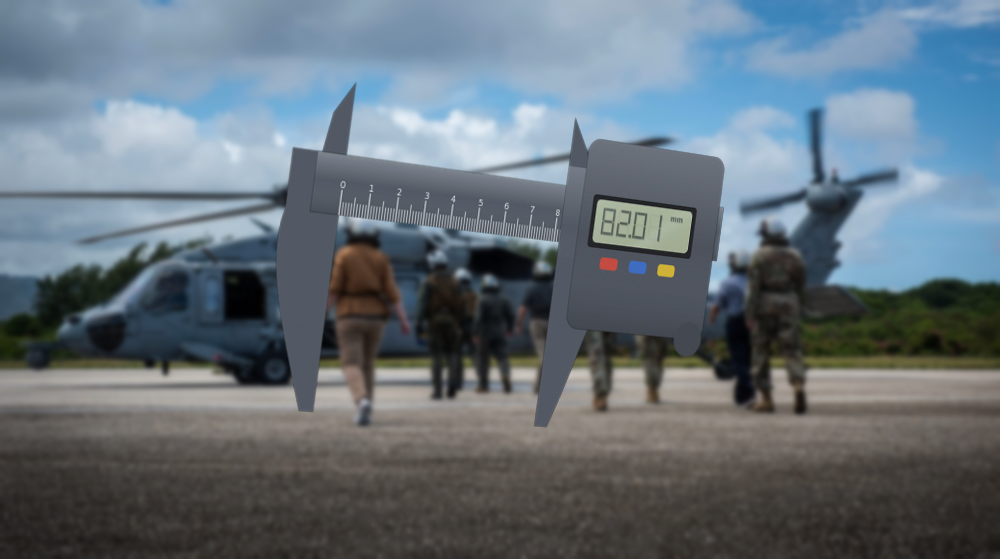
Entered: 82.01 mm
